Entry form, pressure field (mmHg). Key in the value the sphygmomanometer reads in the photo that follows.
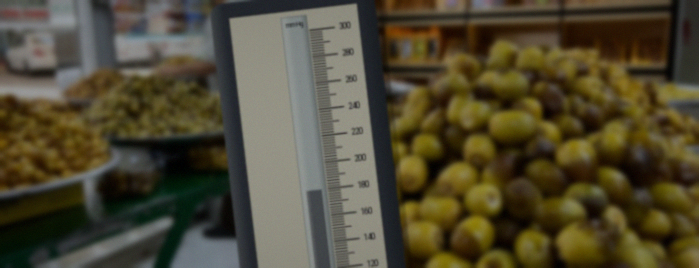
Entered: 180 mmHg
